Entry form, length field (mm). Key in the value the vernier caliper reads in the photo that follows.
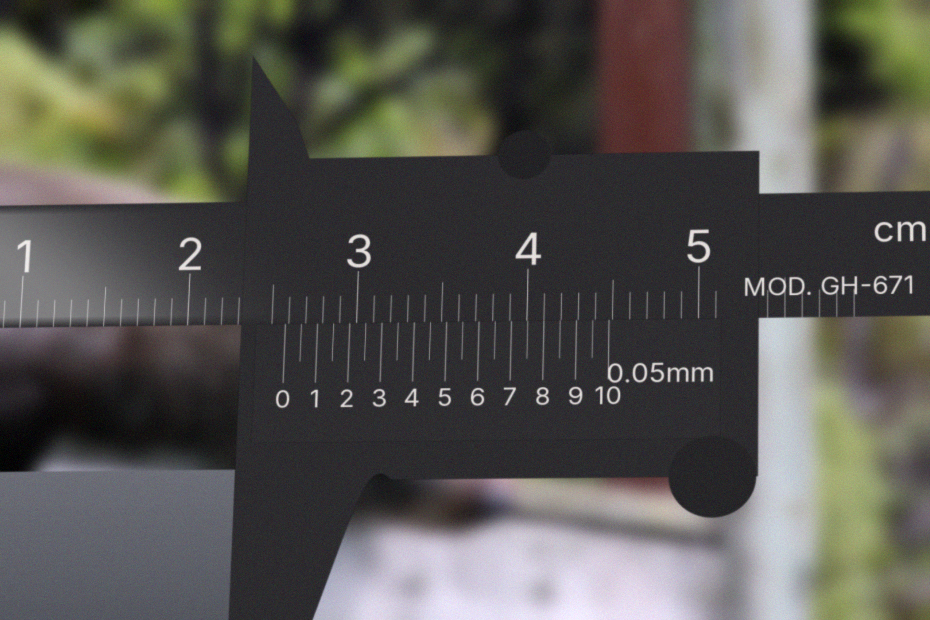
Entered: 25.8 mm
